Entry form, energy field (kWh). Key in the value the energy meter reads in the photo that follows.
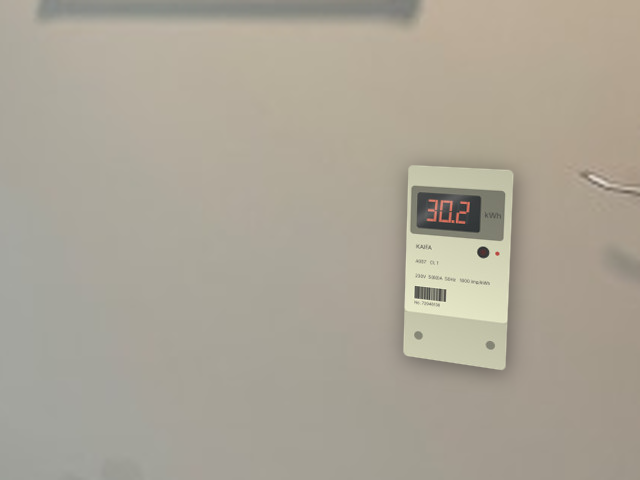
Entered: 30.2 kWh
